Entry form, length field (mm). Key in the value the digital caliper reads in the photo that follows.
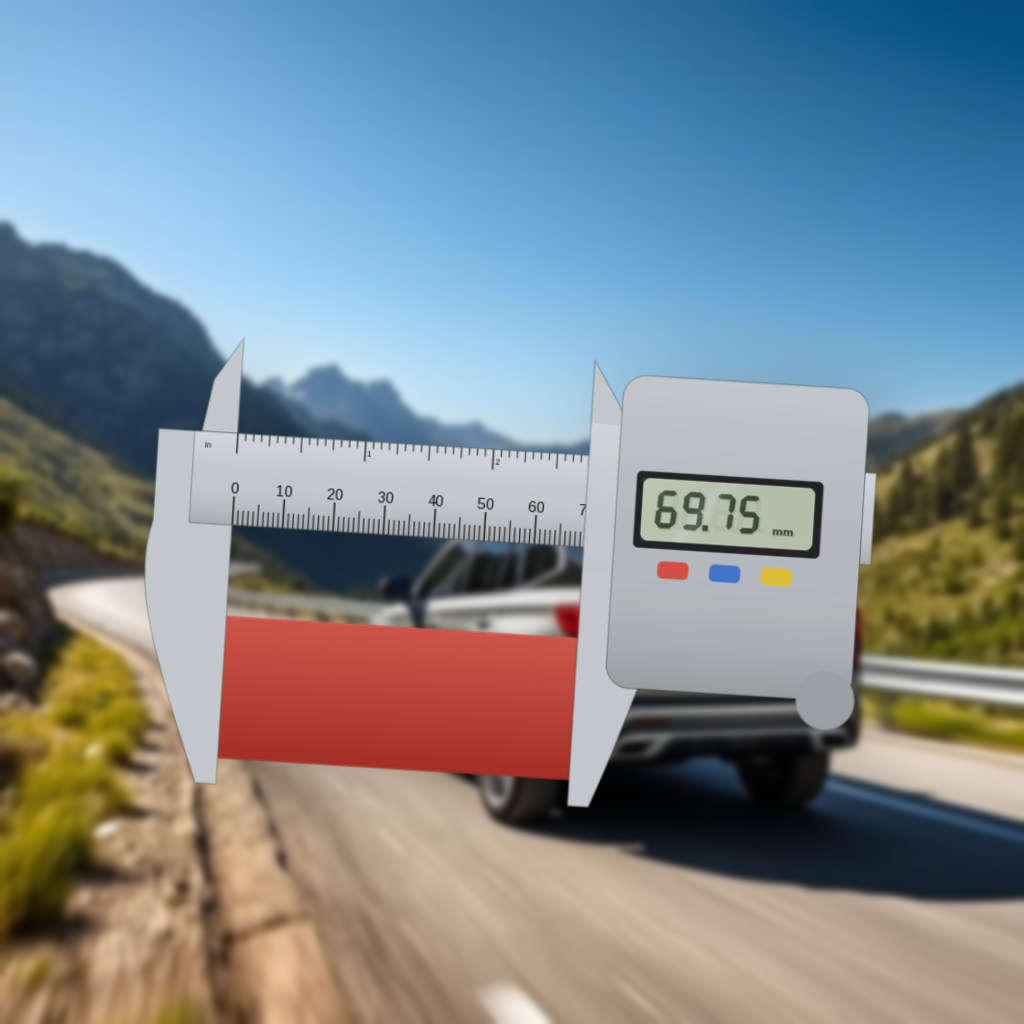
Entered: 69.75 mm
